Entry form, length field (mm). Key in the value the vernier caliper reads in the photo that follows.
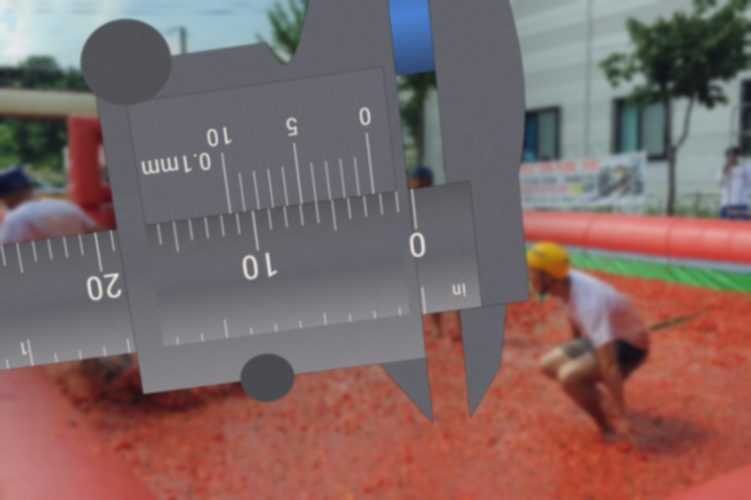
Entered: 2.4 mm
